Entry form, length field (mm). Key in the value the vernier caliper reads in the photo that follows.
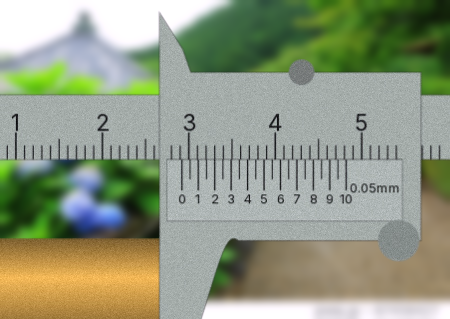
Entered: 29.2 mm
